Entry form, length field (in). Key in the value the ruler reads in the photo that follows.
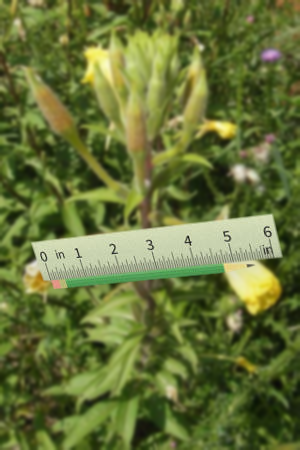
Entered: 5.5 in
